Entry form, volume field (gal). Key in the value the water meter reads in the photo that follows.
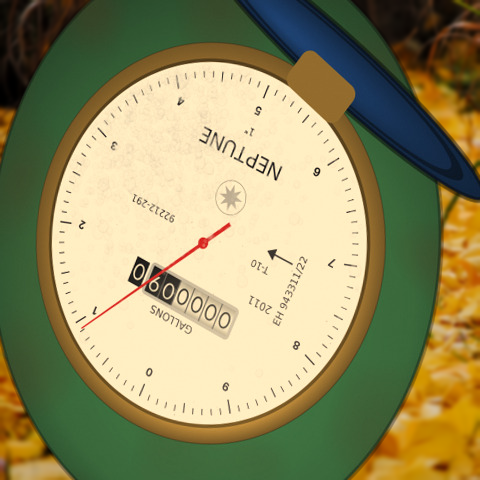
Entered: 90.9 gal
